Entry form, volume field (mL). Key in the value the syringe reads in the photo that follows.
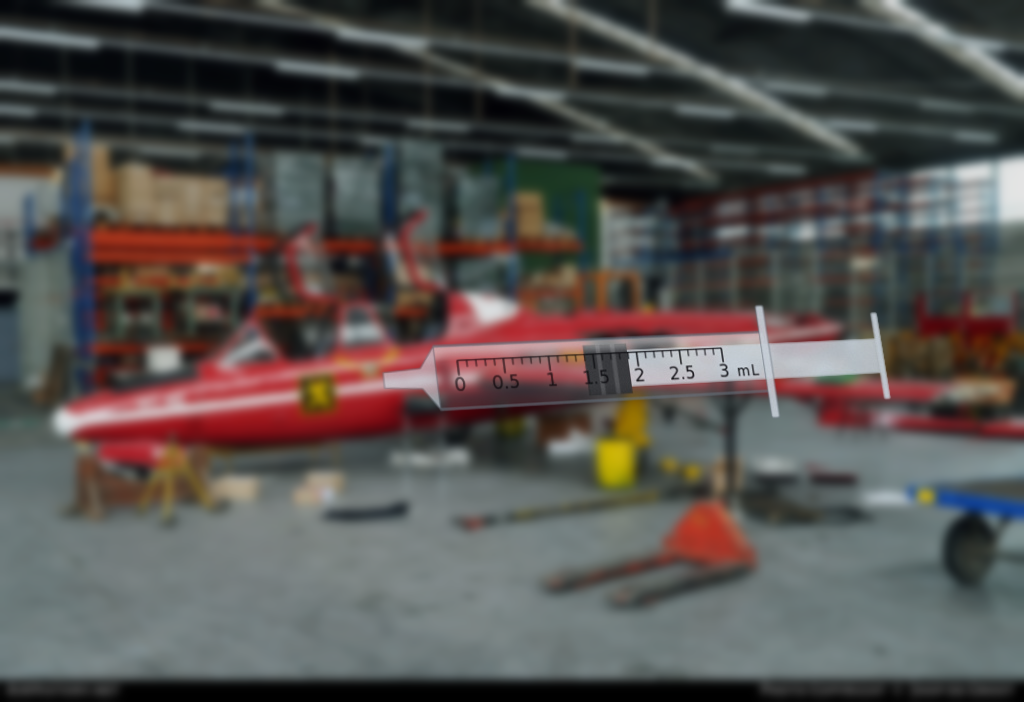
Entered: 1.4 mL
